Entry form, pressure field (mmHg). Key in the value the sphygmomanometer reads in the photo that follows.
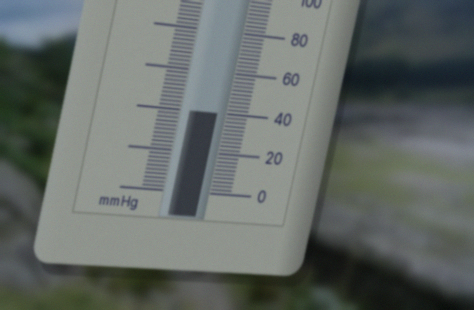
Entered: 40 mmHg
